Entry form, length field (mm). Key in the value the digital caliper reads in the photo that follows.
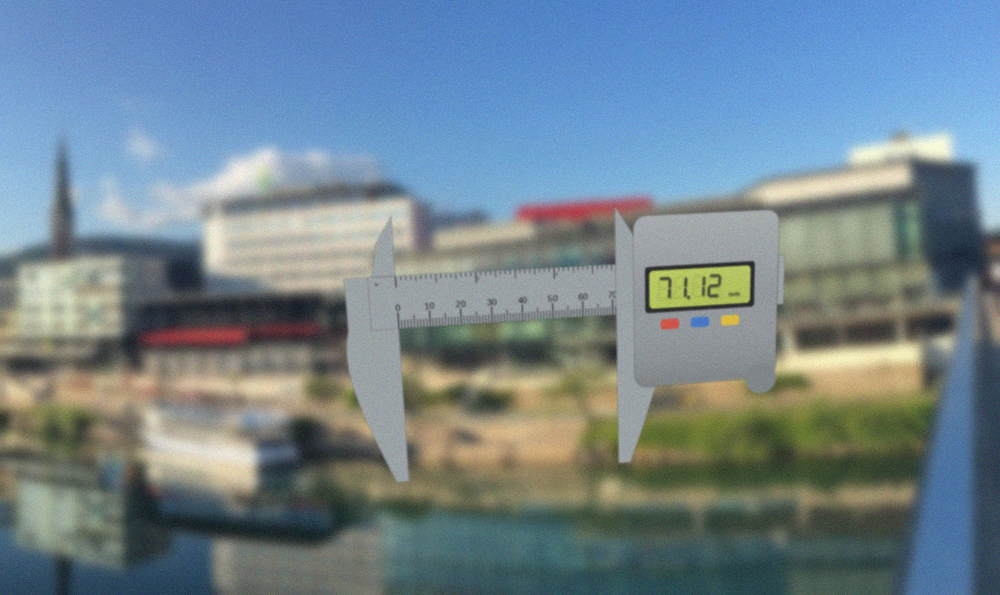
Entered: 71.12 mm
